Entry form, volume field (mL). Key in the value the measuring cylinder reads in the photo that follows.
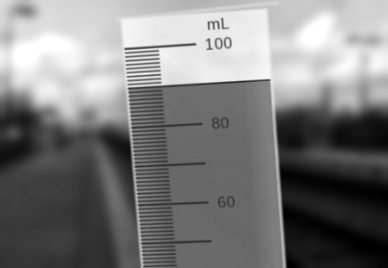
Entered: 90 mL
